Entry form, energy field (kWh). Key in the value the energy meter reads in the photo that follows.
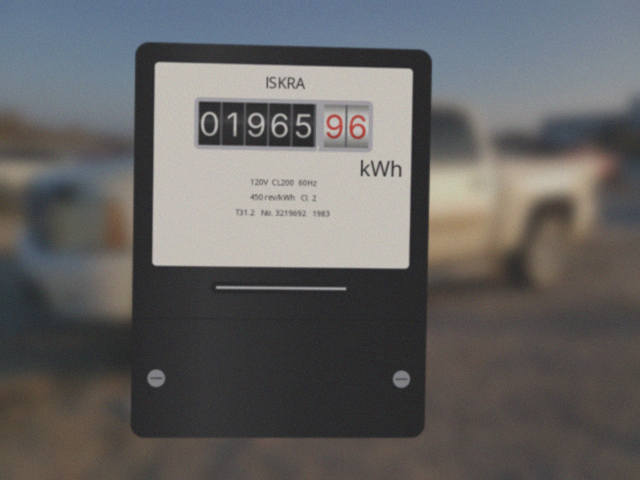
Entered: 1965.96 kWh
